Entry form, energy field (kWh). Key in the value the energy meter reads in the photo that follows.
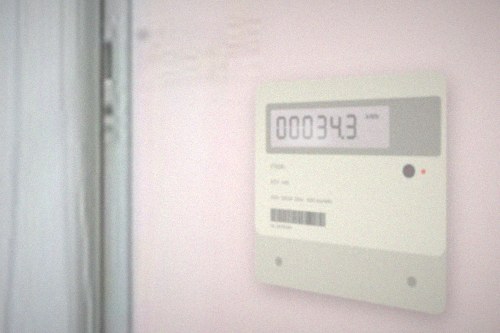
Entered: 34.3 kWh
